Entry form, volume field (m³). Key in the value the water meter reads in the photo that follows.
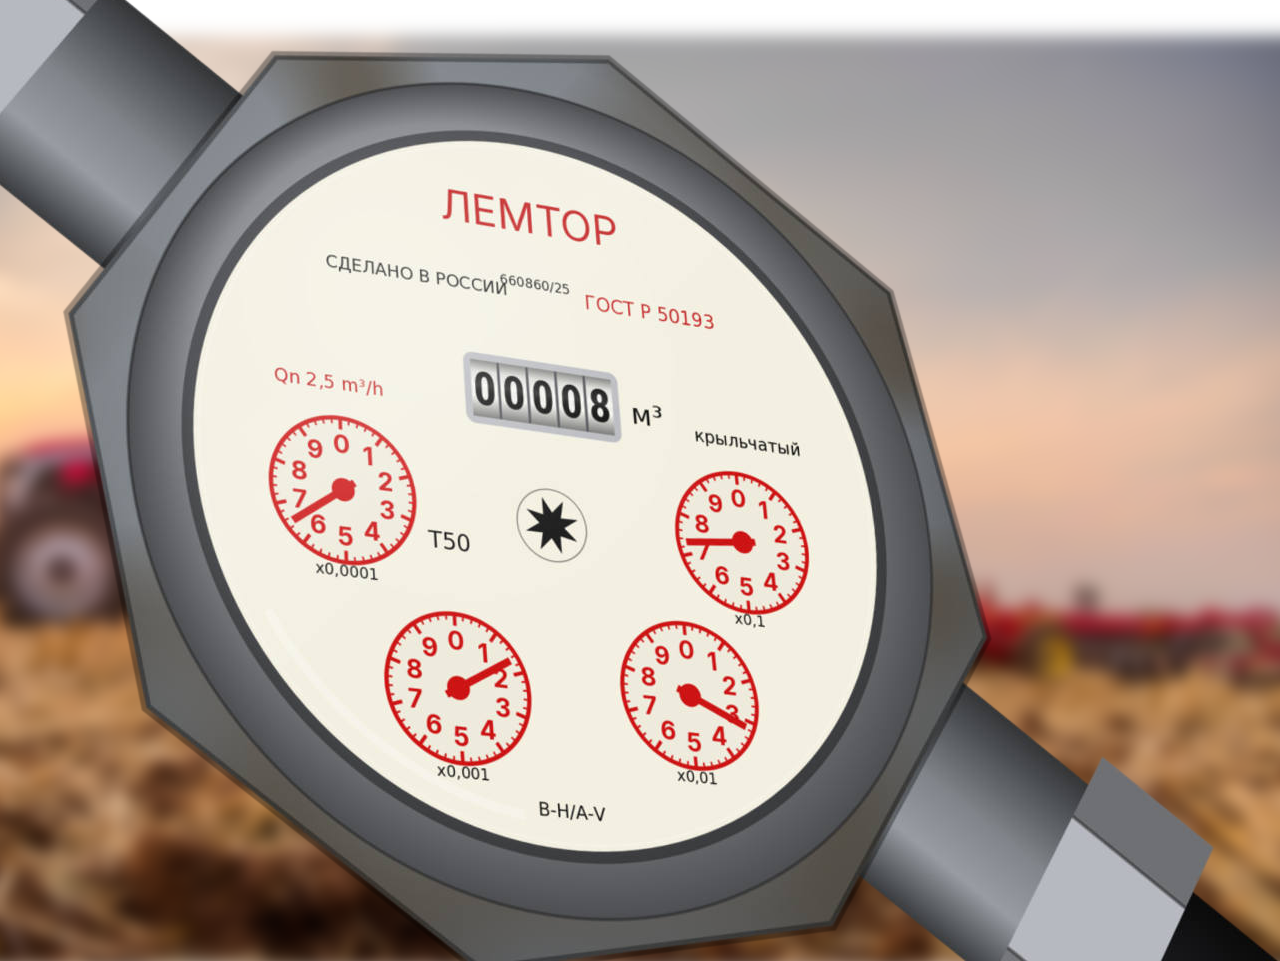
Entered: 8.7316 m³
